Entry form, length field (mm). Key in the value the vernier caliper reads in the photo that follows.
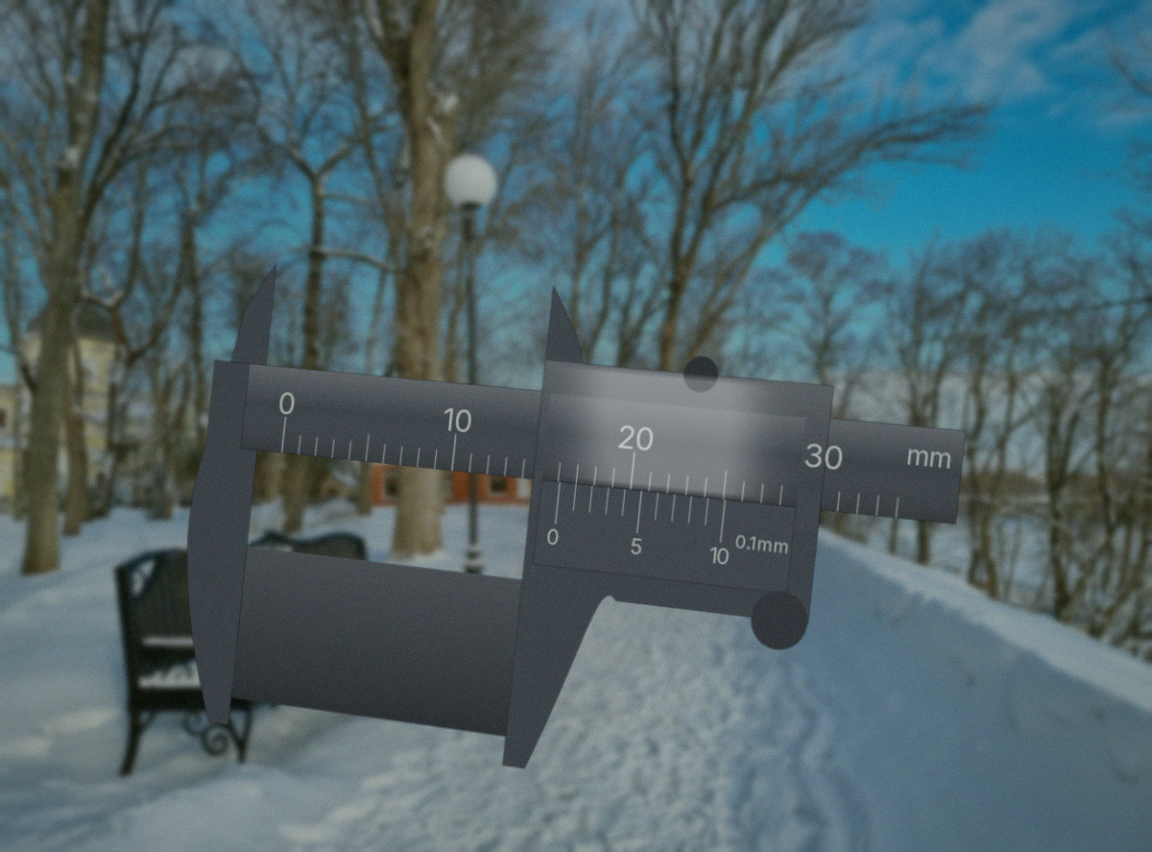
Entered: 16.1 mm
